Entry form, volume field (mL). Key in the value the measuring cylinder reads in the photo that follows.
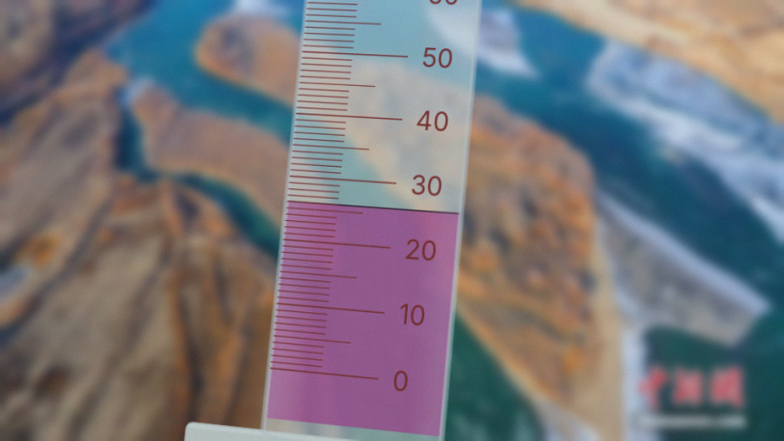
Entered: 26 mL
